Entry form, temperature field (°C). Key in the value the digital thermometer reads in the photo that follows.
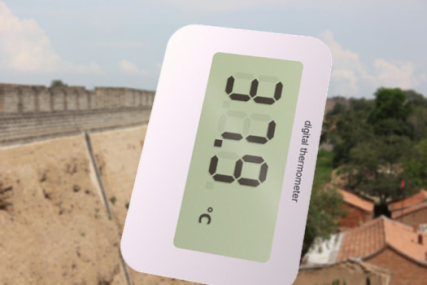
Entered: 37.9 °C
